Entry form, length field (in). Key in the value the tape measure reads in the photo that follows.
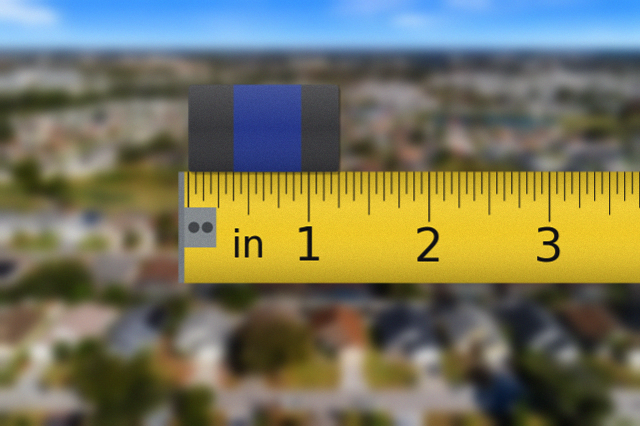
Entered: 1.25 in
